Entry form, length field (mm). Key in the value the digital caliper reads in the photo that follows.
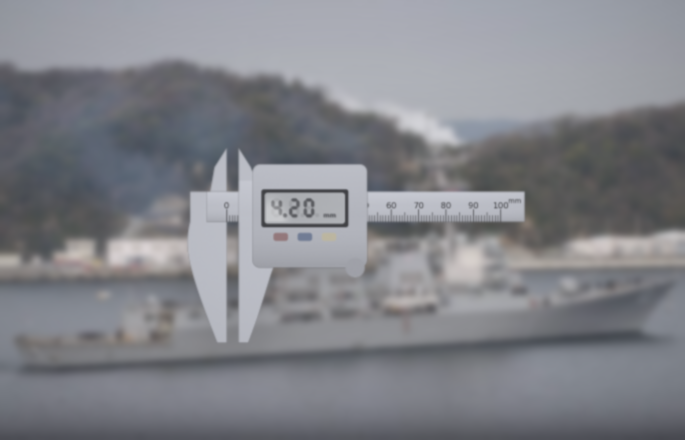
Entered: 4.20 mm
